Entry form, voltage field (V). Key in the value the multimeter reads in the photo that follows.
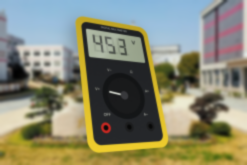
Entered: 453 V
